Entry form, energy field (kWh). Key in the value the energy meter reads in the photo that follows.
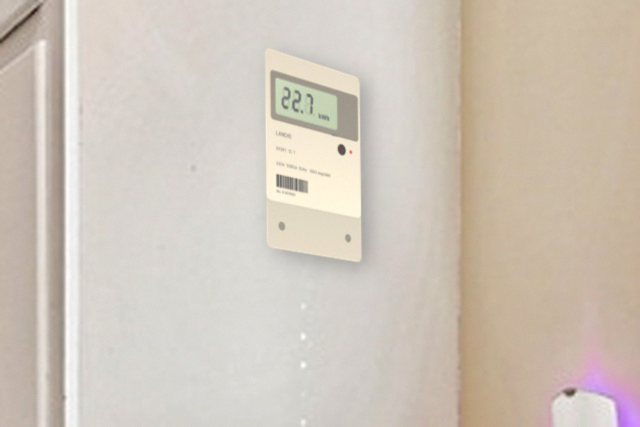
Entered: 22.7 kWh
